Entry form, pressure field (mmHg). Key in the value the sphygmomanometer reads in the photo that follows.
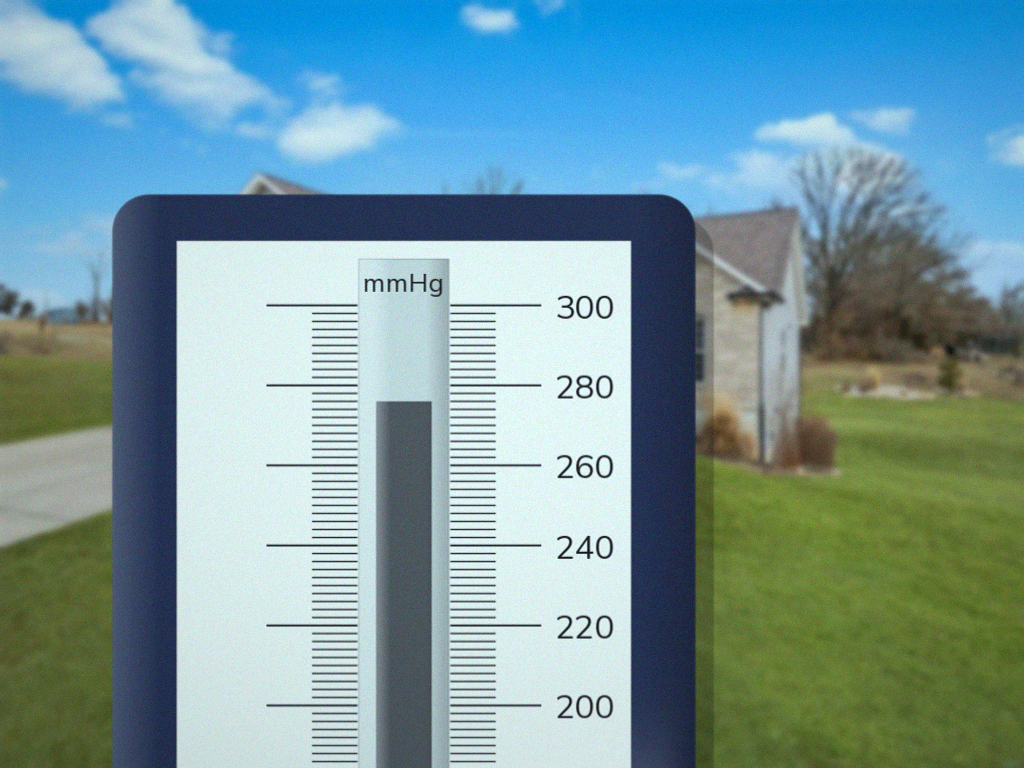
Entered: 276 mmHg
